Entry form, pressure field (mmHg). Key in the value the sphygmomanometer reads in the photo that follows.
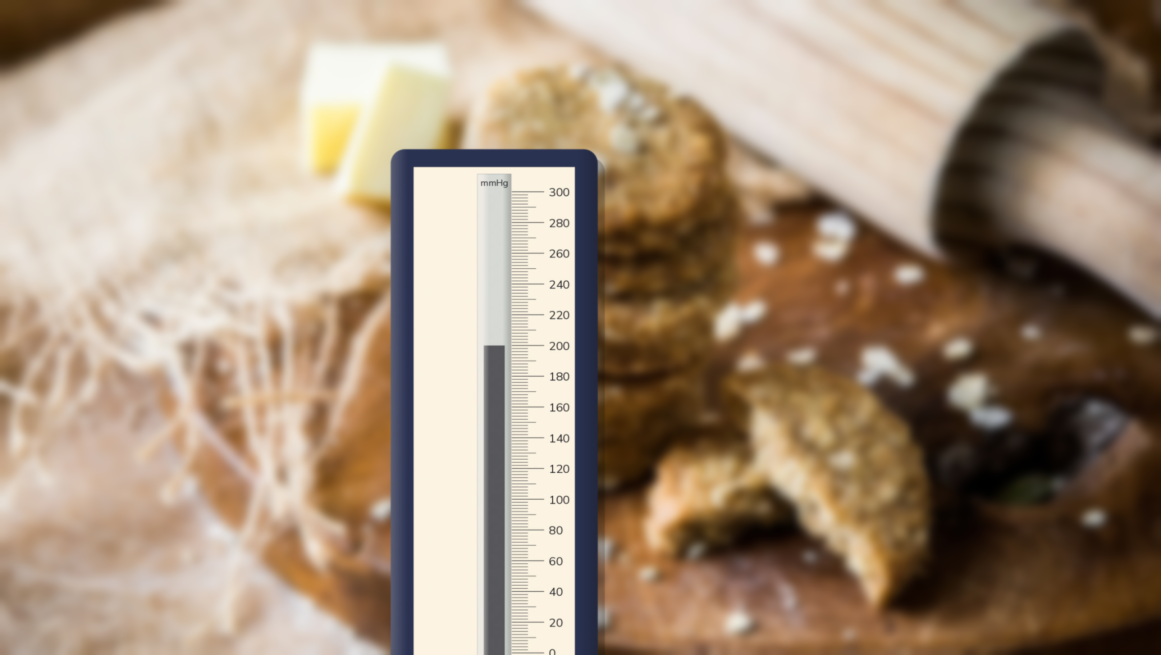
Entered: 200 mmHg
